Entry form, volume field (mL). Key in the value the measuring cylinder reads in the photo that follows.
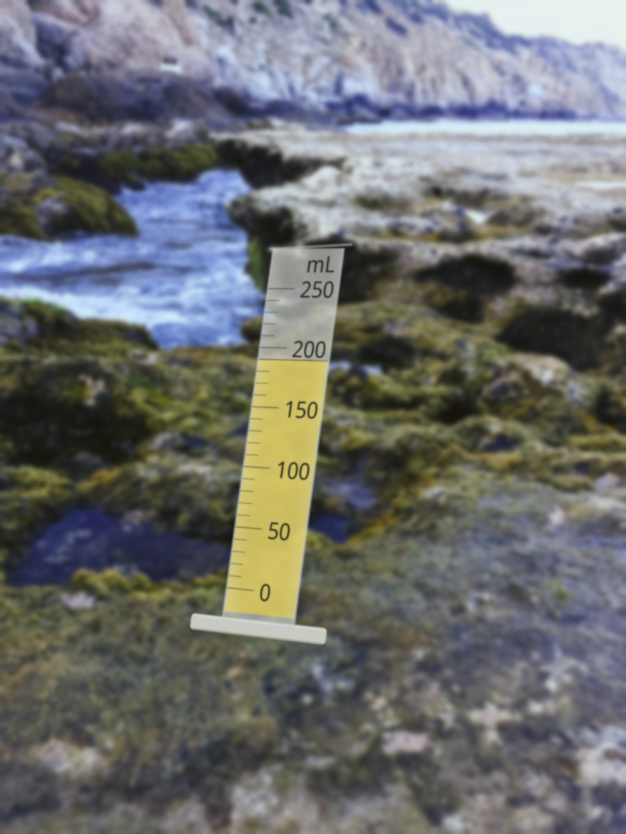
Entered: 190 mL
